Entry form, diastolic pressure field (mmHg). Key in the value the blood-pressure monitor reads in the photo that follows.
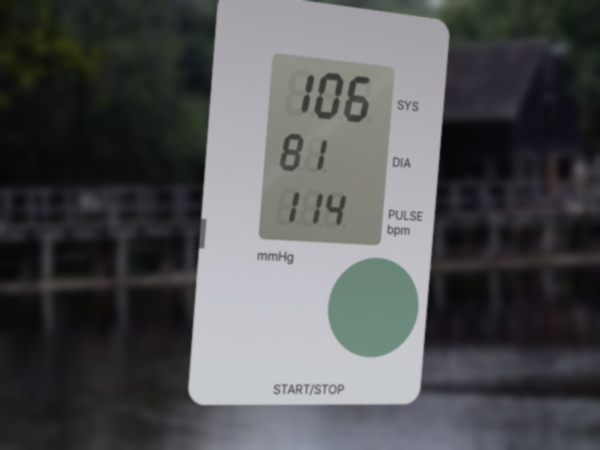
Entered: 81 mmHg
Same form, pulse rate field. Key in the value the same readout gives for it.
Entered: 114 bpm
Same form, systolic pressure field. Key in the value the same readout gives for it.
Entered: 106 mmHg
